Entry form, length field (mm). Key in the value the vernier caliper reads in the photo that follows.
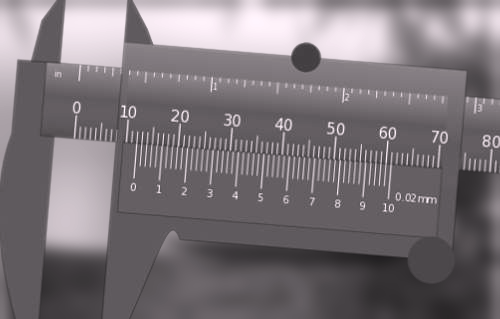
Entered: 12.0 mm
